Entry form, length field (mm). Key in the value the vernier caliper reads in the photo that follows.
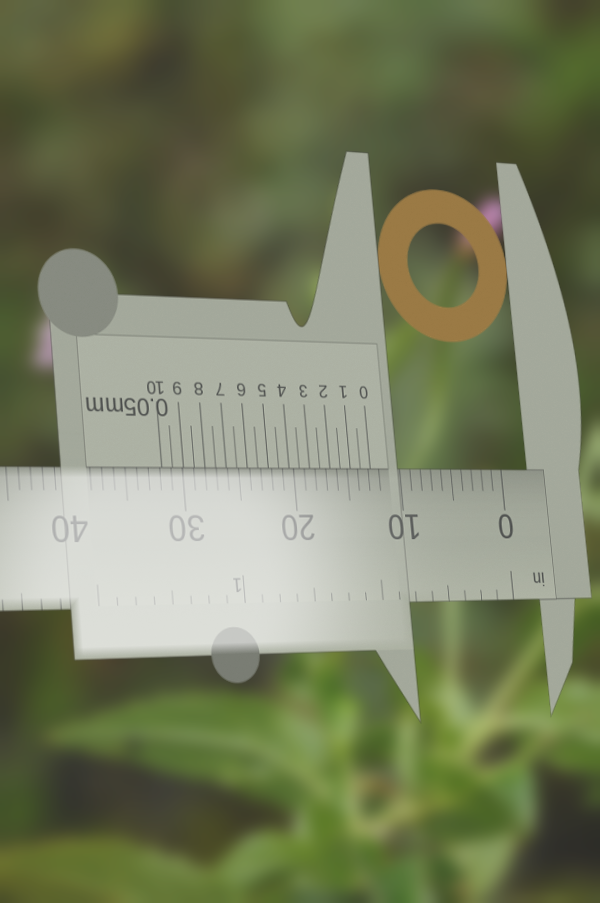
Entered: 12.8 mm
